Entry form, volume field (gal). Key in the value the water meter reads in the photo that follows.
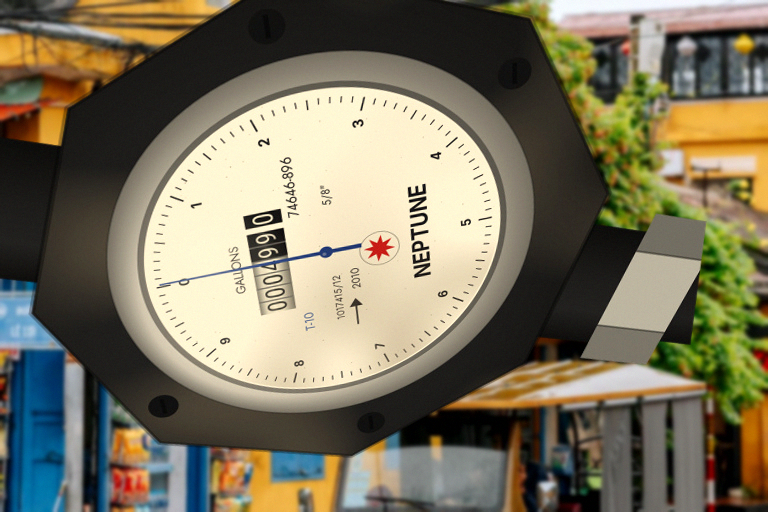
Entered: 4990.0 gal
